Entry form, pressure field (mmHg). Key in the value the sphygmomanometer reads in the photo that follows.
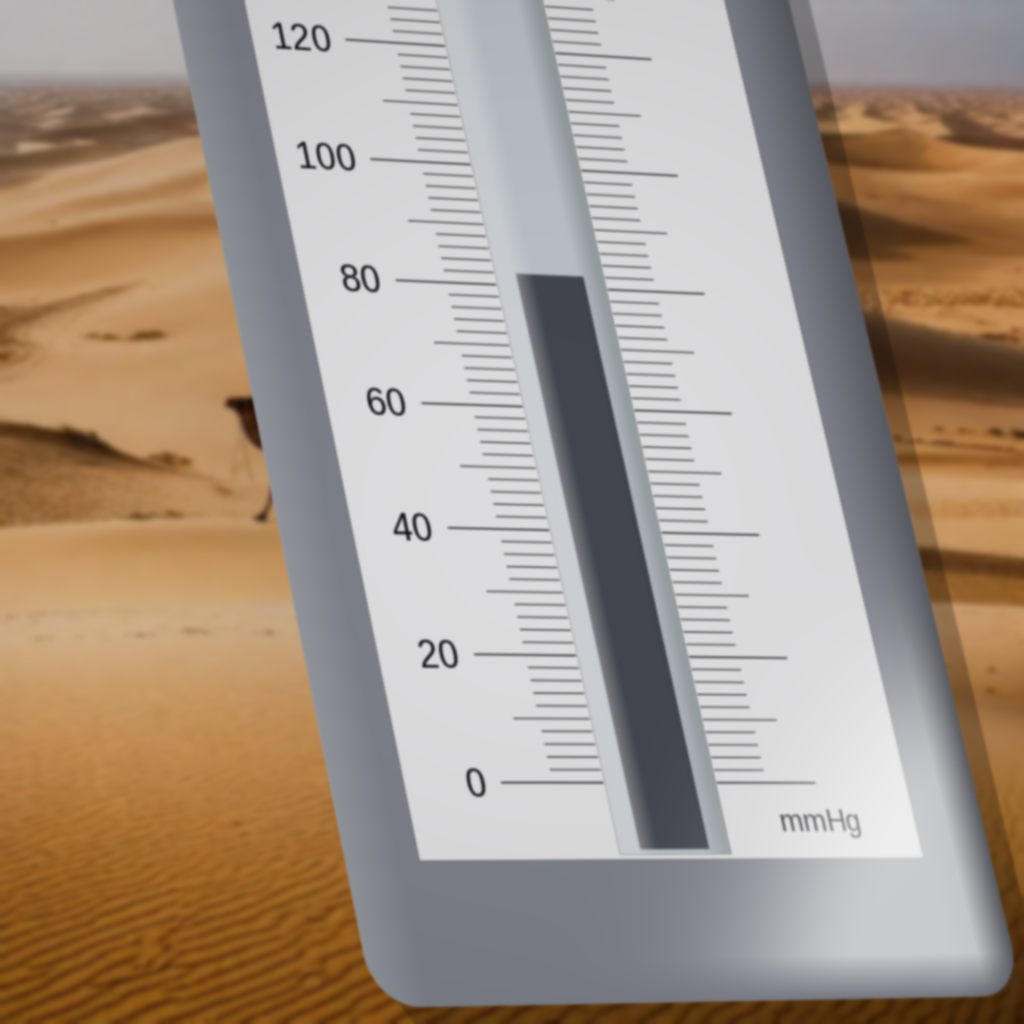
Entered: 82 mmHg
